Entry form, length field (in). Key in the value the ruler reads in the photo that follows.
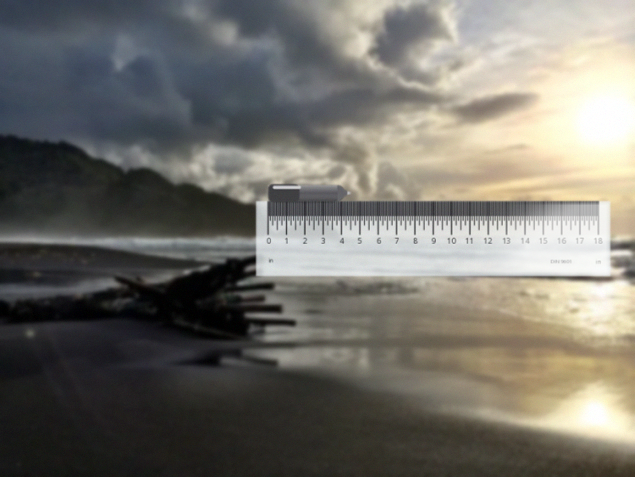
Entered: 4.5 in
